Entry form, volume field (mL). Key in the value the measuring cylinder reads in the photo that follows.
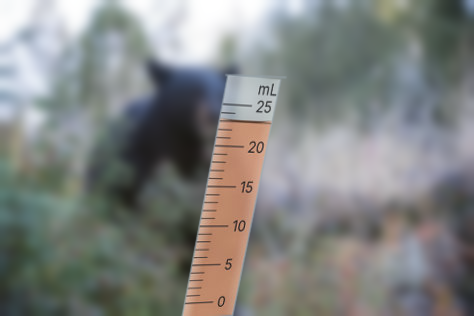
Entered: 23 mL
